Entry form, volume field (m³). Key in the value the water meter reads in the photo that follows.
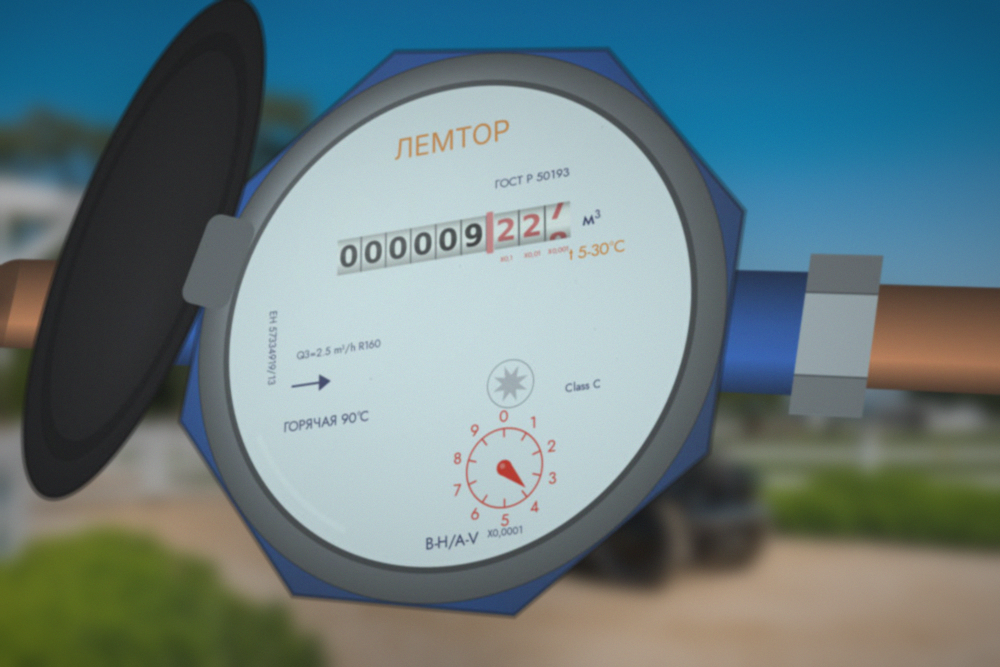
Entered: 9.2273 m³
